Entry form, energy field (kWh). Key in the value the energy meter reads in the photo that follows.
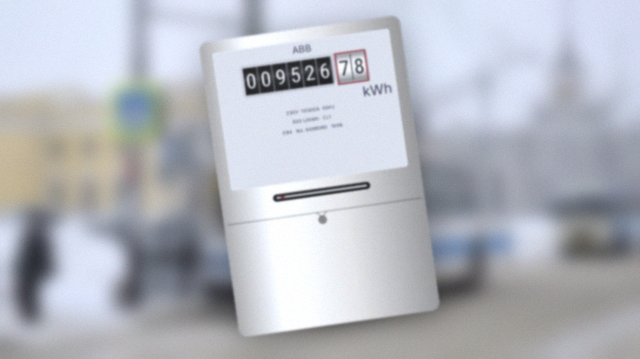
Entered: 9526.78 kWh
